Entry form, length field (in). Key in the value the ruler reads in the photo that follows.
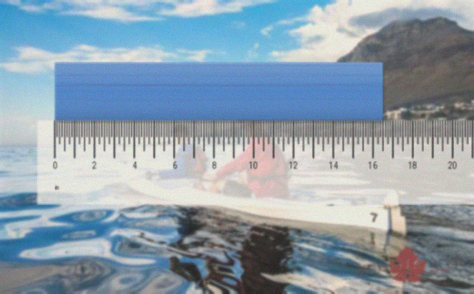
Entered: 16.5 in
